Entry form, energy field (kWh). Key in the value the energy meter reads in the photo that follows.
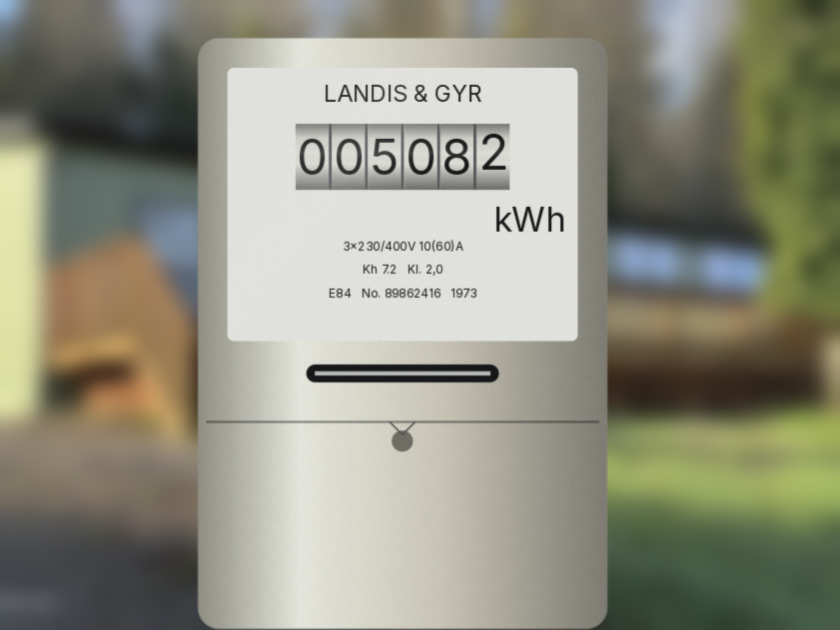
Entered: 5082 kWh
